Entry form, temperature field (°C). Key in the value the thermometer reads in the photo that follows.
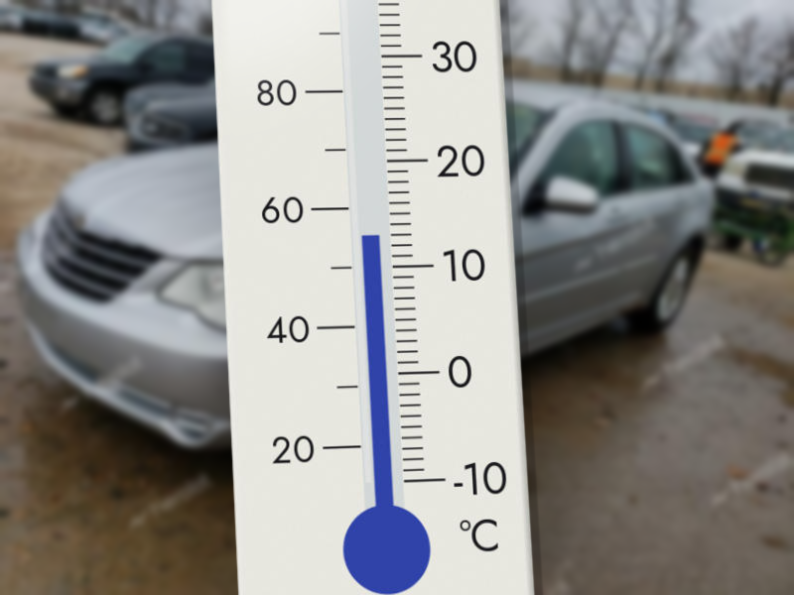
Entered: 13 °C
